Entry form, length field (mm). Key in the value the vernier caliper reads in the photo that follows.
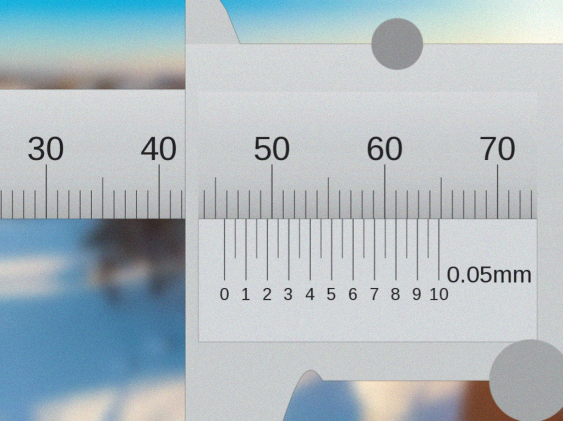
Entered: 45.8 mm
